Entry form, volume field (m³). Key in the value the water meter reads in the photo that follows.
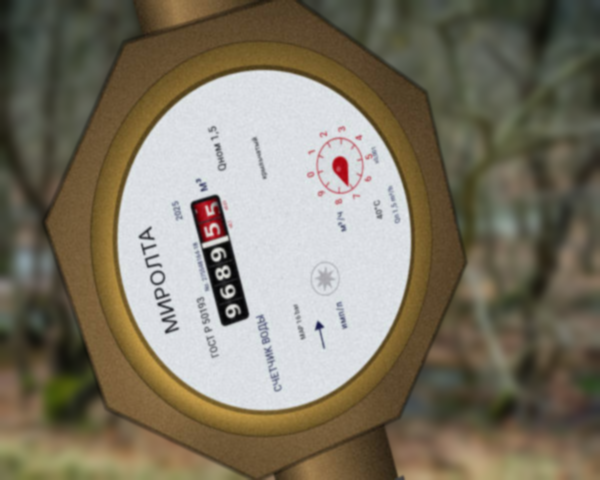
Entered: 9689.547 m³
